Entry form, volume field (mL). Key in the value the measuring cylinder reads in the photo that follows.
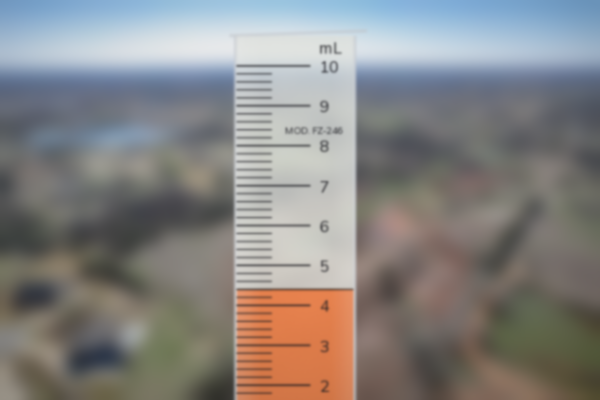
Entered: 4.4 mL
